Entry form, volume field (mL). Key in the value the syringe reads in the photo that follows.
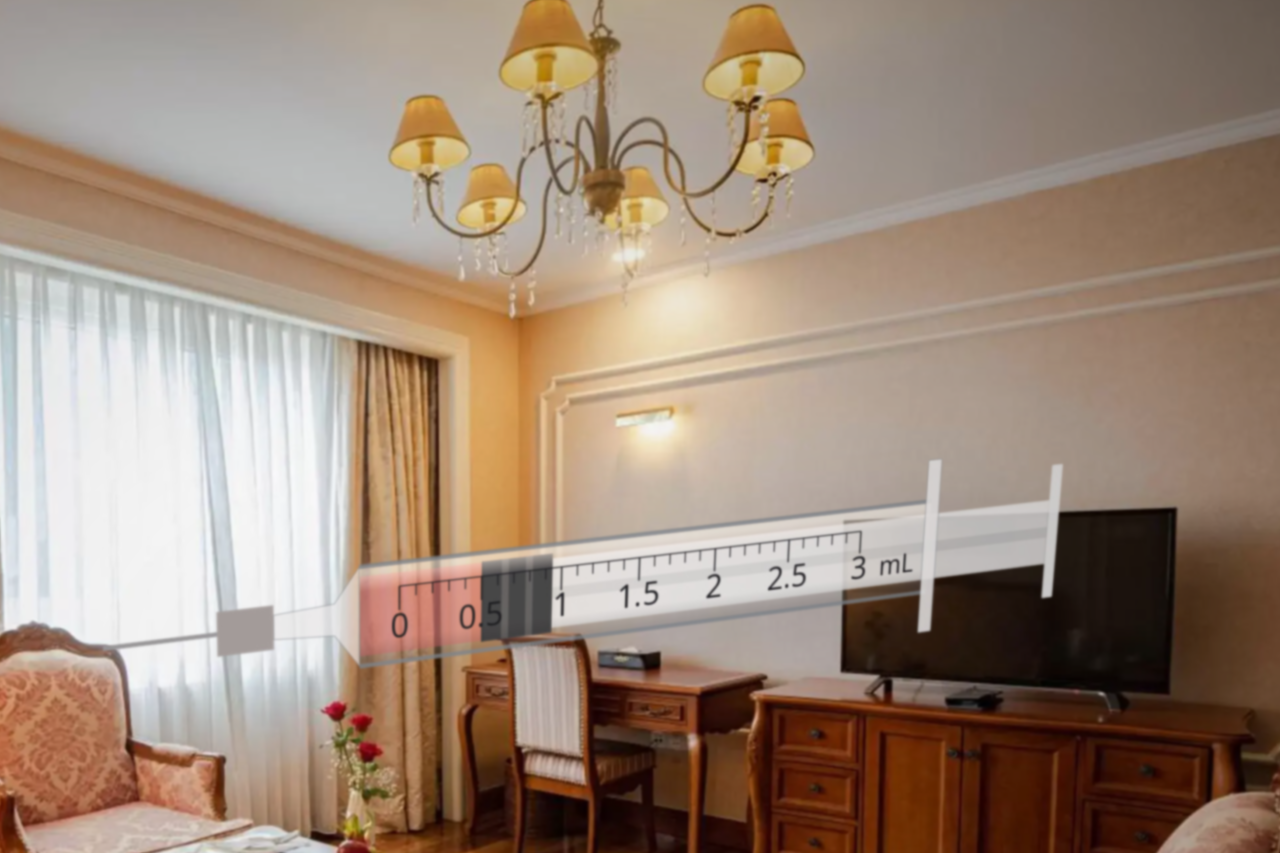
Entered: 0.5 mL
